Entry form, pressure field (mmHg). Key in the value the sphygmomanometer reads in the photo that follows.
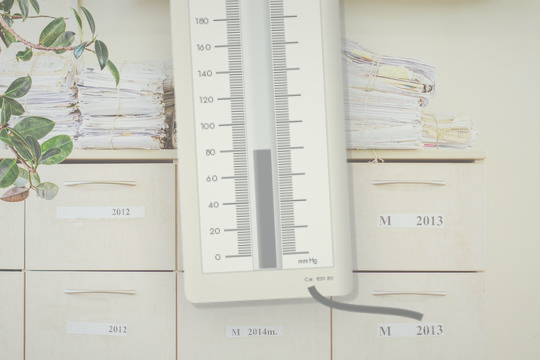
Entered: 80 mmHg
